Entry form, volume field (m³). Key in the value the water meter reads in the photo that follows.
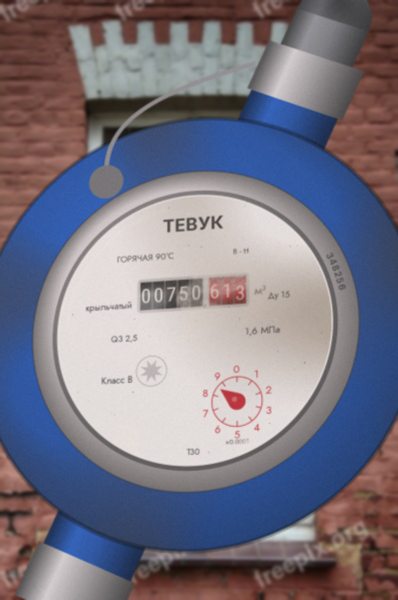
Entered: 750.6128 m³
